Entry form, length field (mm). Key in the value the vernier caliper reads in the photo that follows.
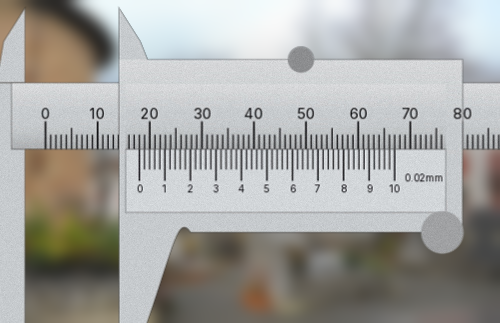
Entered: 18.0 mm
